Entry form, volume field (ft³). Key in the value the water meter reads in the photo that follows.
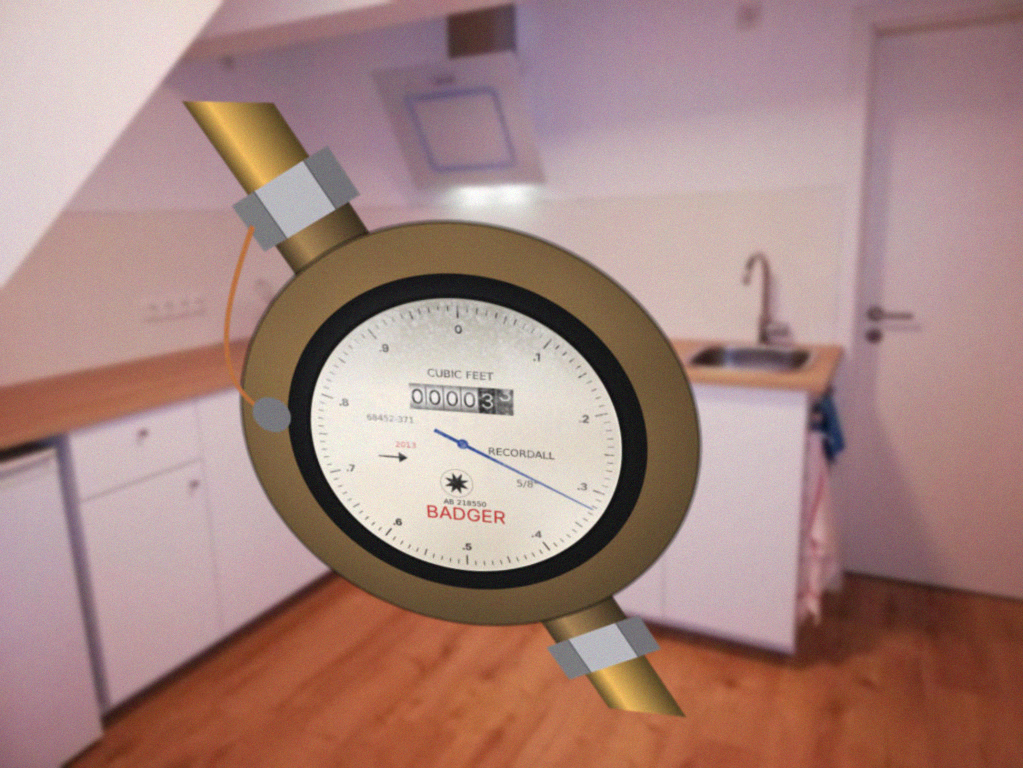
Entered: 33.32 ft³
